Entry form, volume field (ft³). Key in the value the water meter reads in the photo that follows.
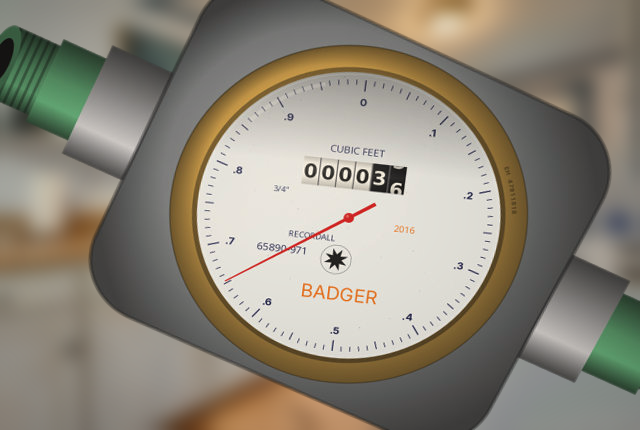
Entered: 35.65 ft³
